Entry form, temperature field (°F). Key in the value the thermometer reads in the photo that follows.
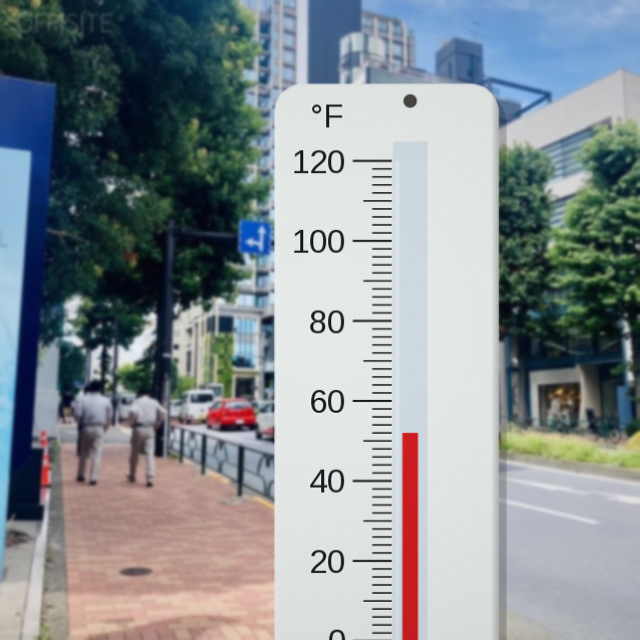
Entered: 52 °F
